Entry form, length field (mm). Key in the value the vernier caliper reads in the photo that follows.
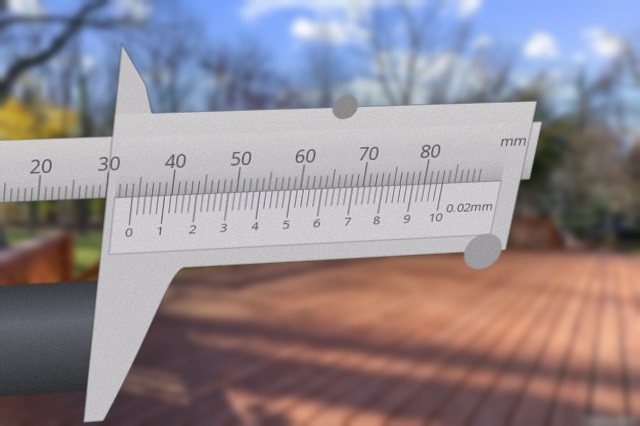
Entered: 34.0 mm
